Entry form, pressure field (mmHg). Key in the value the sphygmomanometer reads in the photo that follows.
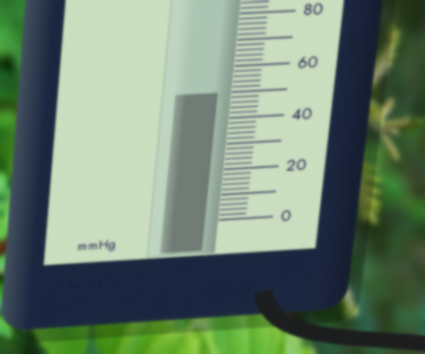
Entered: 50 mmHg
